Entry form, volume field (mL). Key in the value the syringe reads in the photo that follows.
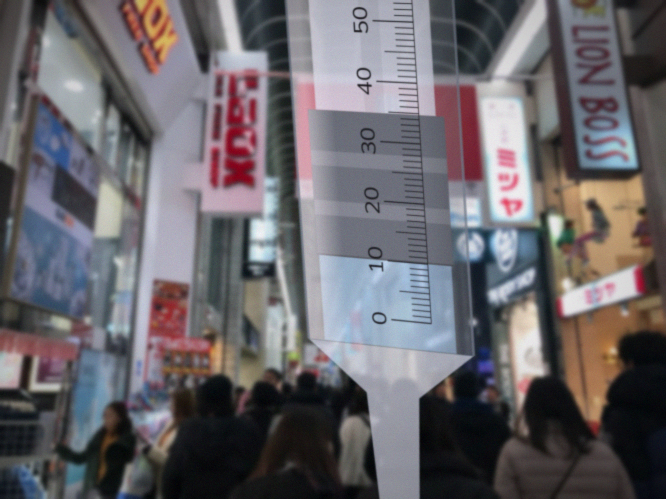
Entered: 10 mL
